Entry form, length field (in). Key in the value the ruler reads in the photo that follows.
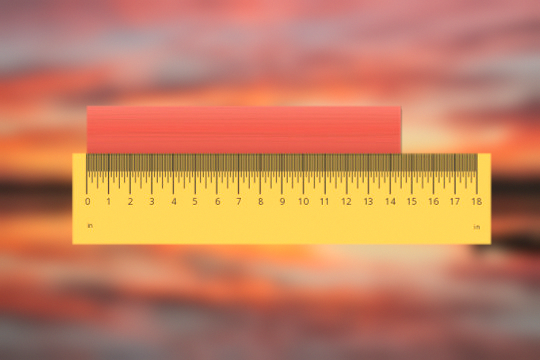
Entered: 14.5 in
